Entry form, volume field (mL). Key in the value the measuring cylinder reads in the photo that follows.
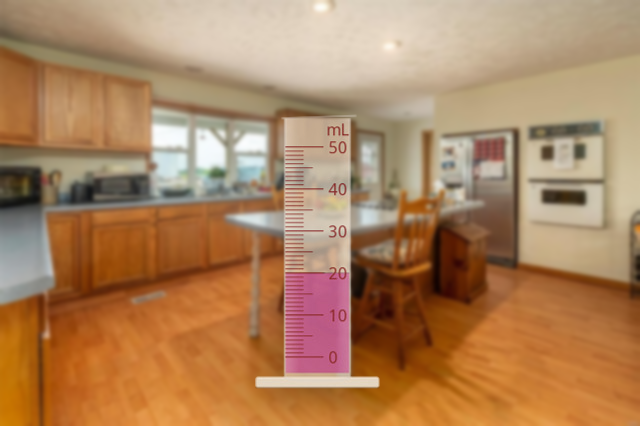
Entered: 20 mL
